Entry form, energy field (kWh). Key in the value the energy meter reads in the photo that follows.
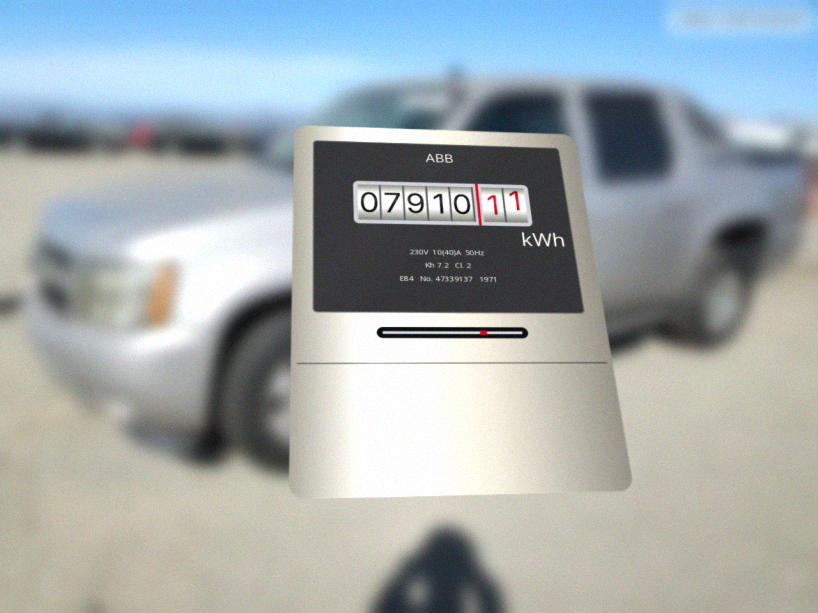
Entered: 7910.11 kWh
